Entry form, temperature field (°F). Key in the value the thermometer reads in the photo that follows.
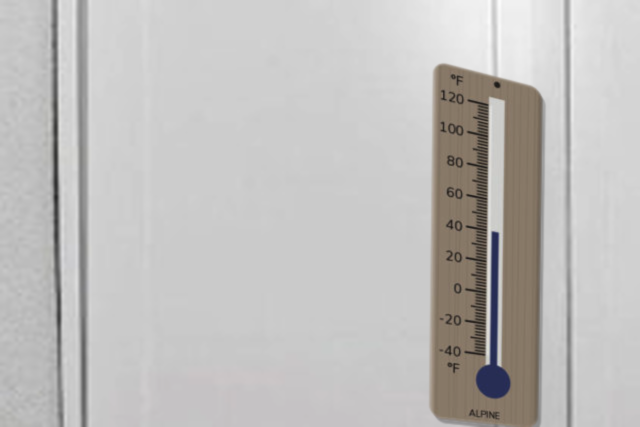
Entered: 40 °F
